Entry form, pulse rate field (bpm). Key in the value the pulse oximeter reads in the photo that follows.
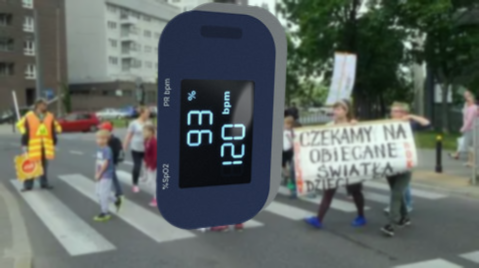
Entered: 120 bpm
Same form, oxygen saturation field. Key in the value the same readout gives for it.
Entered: 93 %
